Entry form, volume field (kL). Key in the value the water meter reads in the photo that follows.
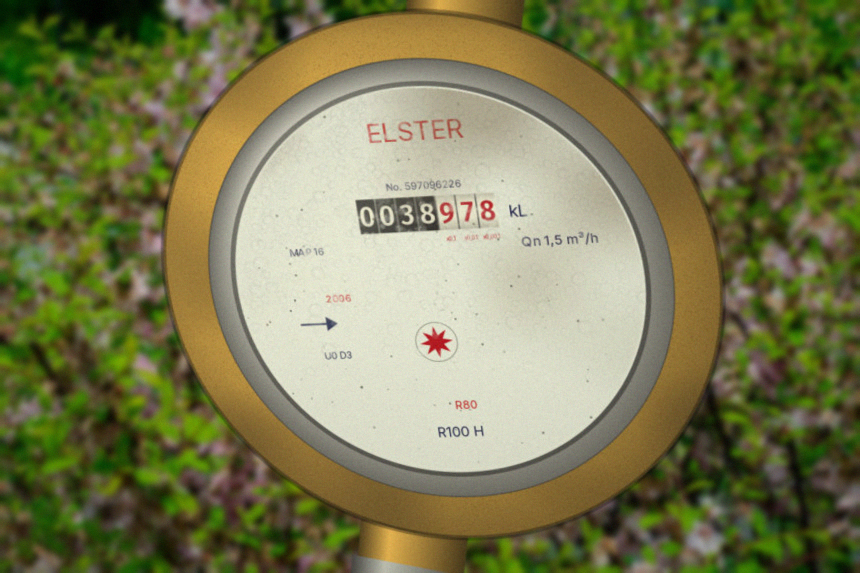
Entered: 38.978 kL
